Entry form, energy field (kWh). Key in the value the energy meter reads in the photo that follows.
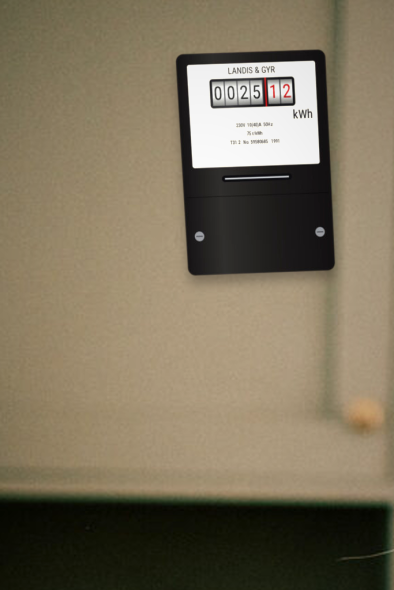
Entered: 25.12 kWh
